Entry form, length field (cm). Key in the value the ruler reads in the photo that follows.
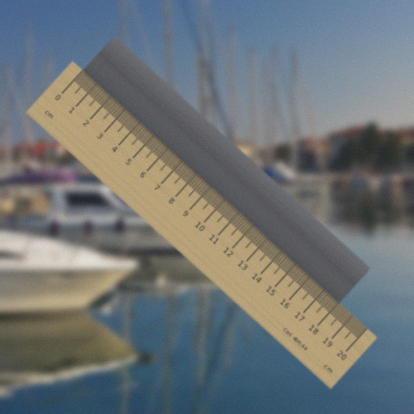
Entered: 18 cm
